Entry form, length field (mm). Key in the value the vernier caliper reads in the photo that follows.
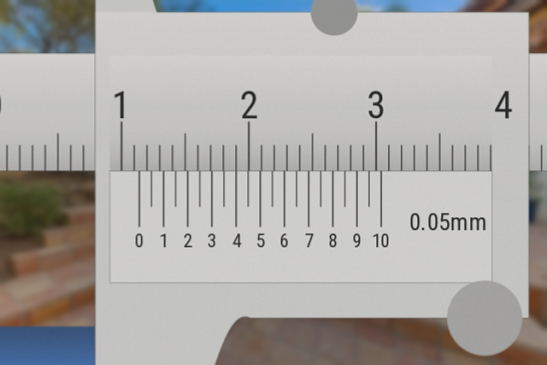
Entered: 11.4 mm
